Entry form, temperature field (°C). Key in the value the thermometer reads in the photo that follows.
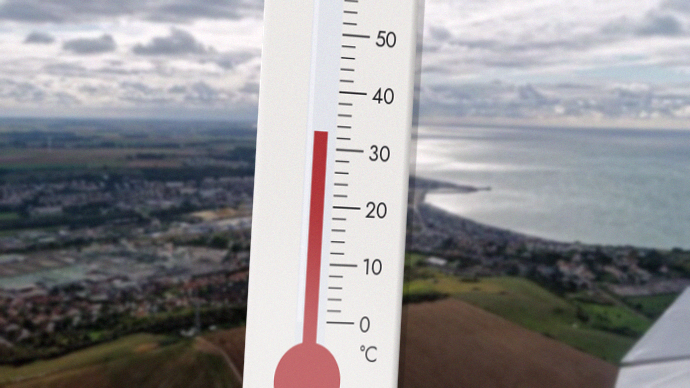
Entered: 33 °C
